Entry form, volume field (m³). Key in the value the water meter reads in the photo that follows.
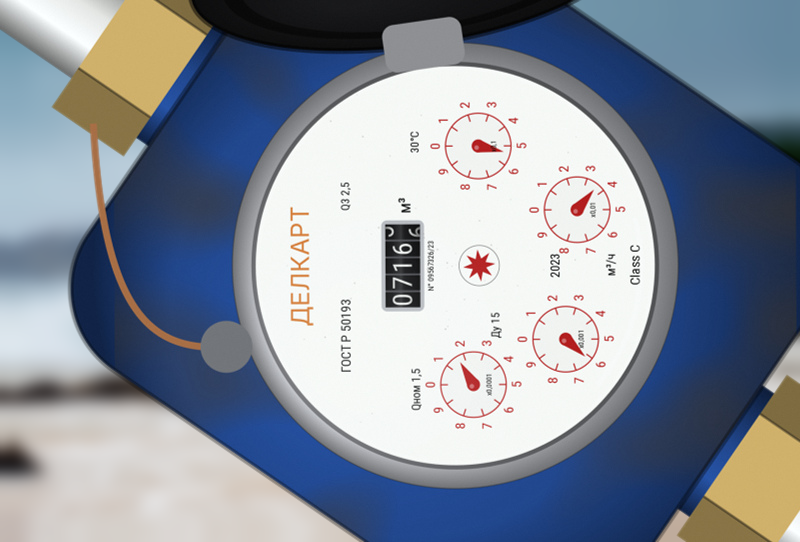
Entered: 7165.5361 m³
